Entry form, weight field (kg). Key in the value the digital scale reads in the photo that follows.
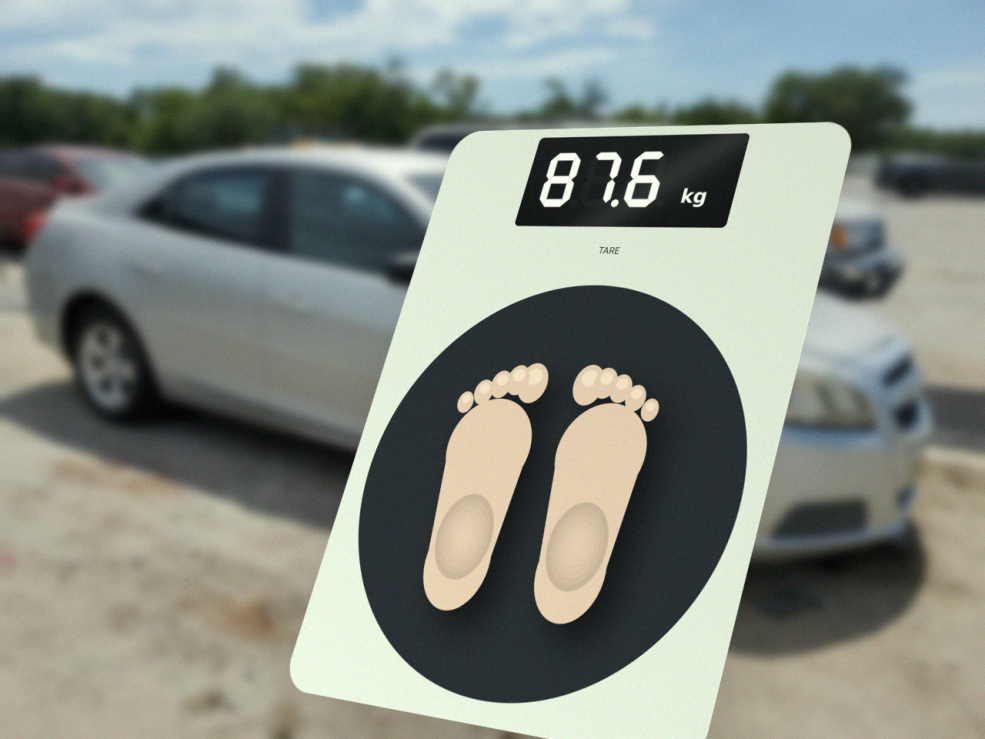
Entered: 87.6 kg
